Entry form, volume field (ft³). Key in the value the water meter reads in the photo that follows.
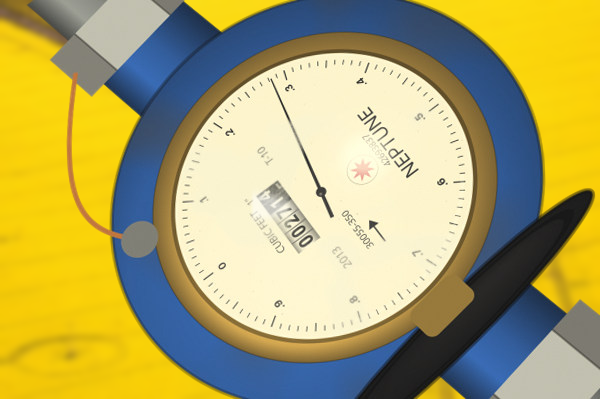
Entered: 2714.28 ft³
